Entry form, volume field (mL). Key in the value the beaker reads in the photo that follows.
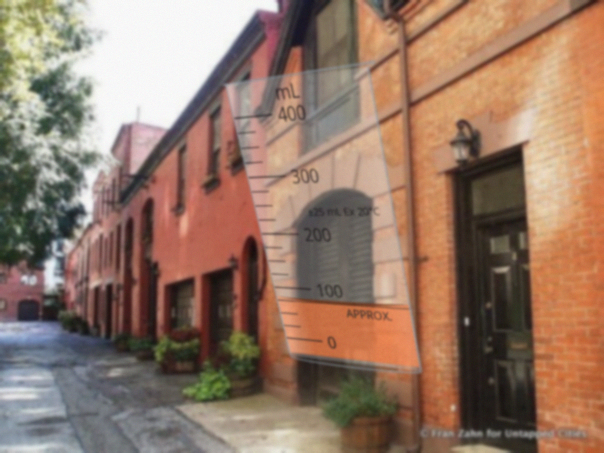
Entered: 75 mL
